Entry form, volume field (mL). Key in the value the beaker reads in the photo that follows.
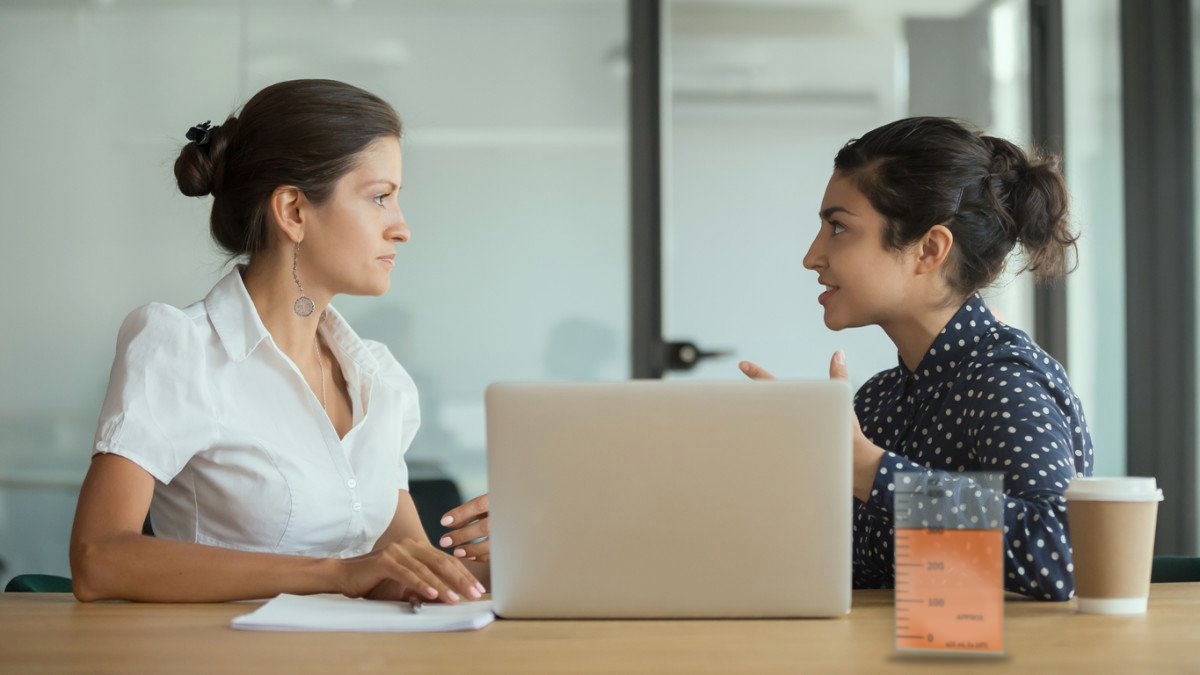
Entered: 300 mL
